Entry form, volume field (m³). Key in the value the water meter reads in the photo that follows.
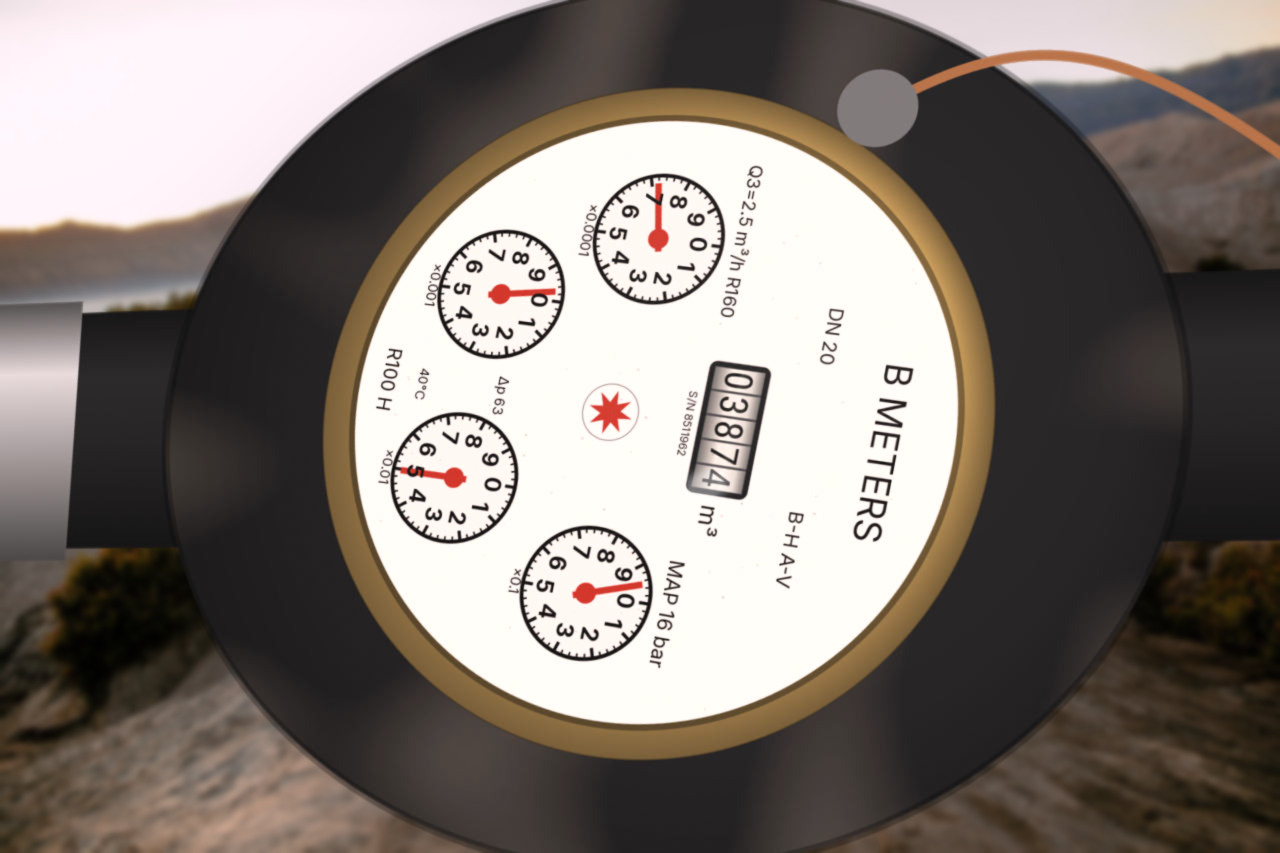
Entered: 3873.9497 m³
